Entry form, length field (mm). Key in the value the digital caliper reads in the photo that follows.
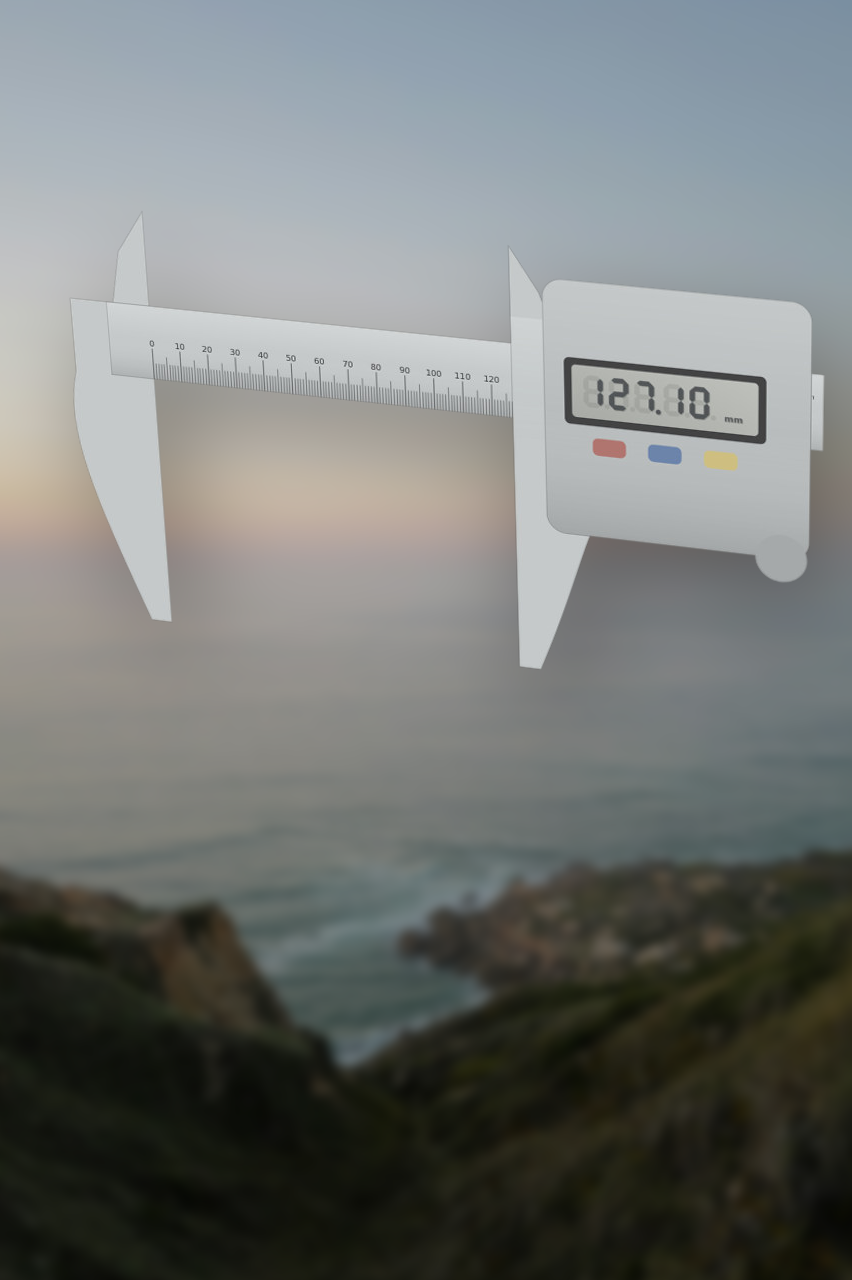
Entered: 127.10 mm
